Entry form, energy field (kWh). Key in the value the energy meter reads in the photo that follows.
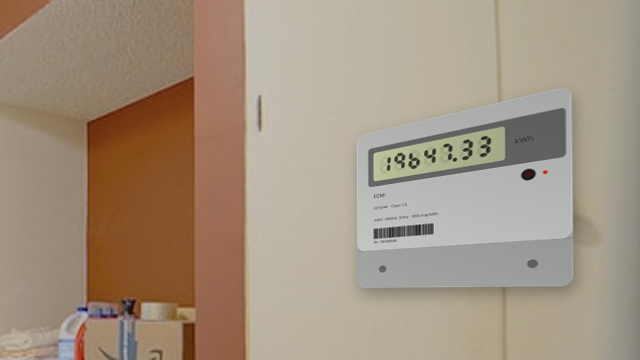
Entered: 19647.33 kWh
